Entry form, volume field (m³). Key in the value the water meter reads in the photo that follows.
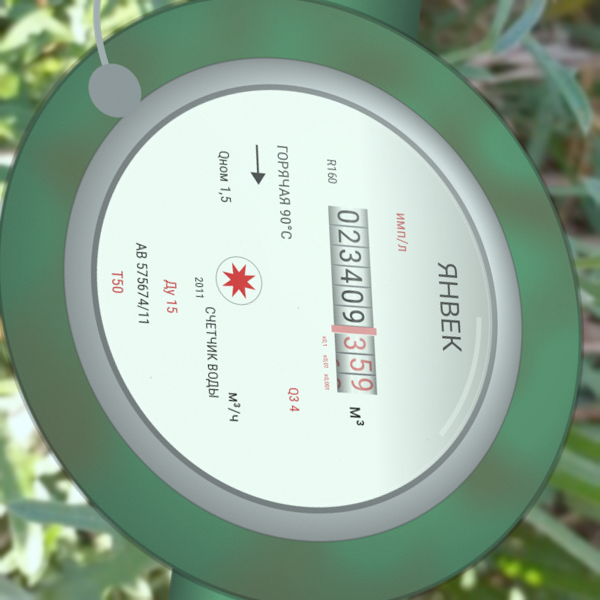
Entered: 23409.359 m³
